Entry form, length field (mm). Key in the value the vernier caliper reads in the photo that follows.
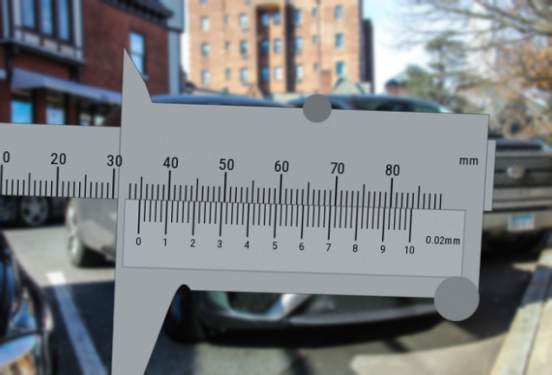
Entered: 34.8 mm
